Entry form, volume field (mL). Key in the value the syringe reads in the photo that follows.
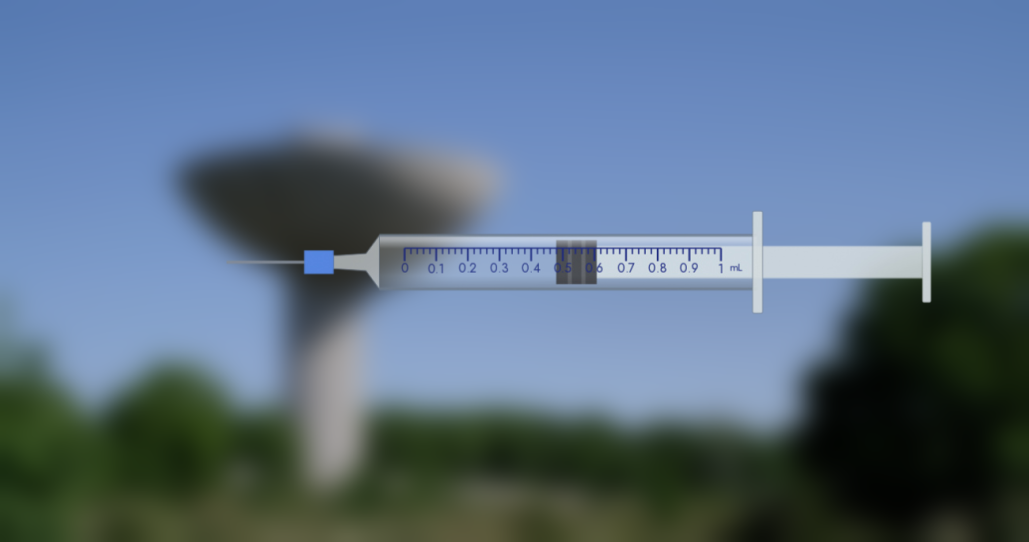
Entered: 0.48 mL
